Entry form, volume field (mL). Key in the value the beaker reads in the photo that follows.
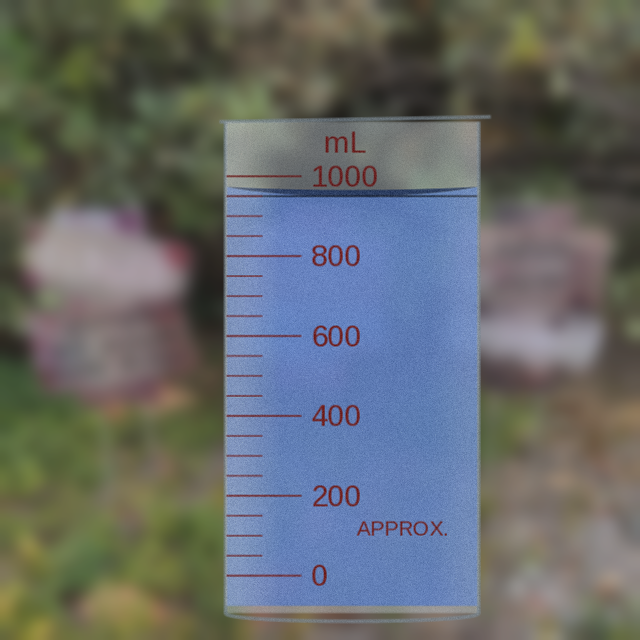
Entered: 950 mL
